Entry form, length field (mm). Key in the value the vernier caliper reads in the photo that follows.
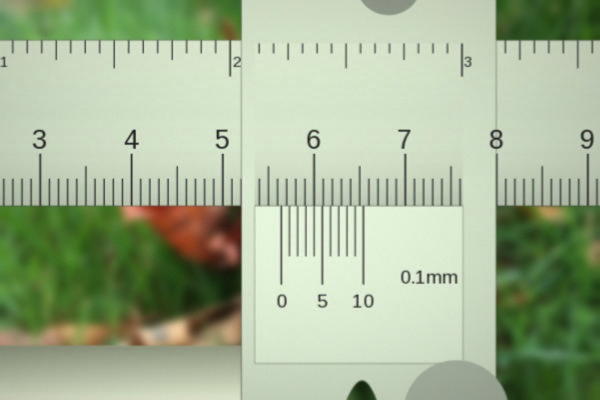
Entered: 56.4 mm
